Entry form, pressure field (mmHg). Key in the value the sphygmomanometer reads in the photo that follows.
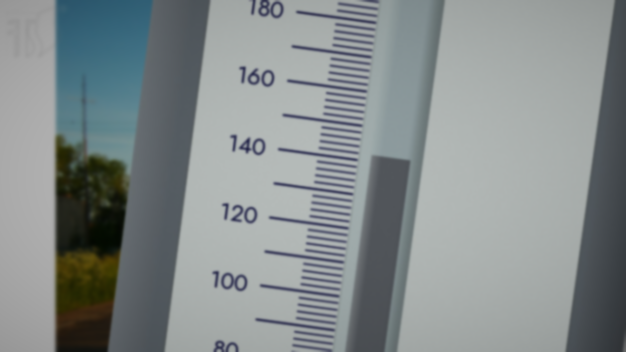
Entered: 142 mmHg
